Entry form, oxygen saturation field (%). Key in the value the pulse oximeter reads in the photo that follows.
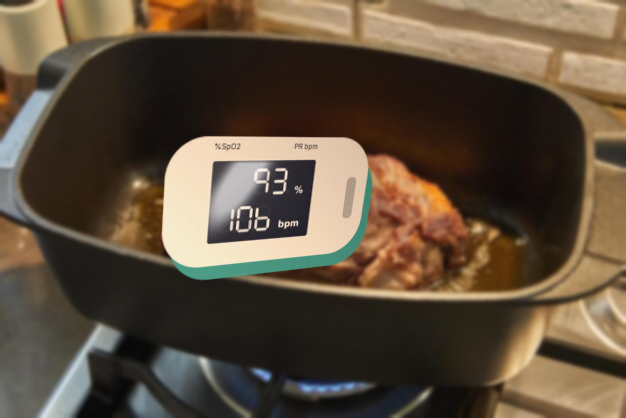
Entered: 93 %
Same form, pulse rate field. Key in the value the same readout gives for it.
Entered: 106 bpm
